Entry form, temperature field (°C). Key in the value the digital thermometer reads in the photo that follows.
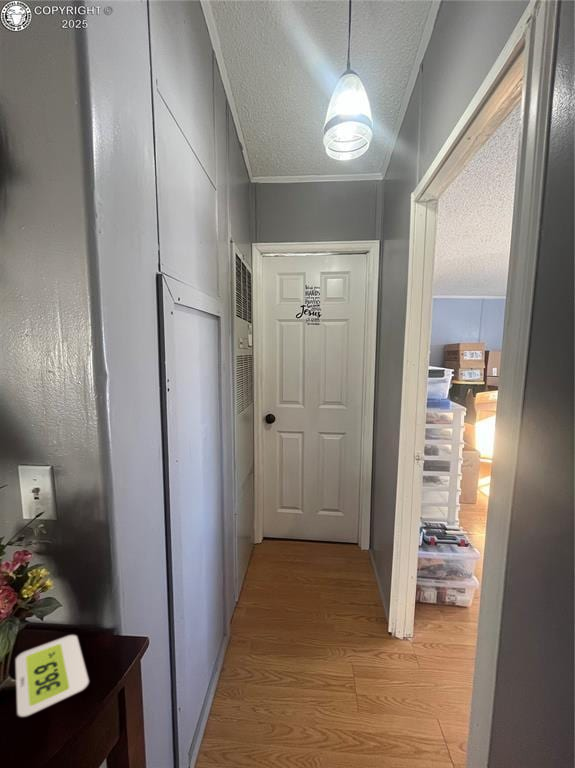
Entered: 36.9 °C
